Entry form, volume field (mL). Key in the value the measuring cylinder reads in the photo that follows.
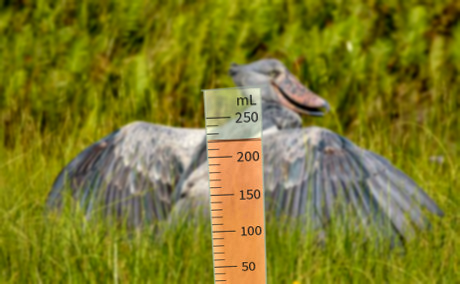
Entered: 220 mL
